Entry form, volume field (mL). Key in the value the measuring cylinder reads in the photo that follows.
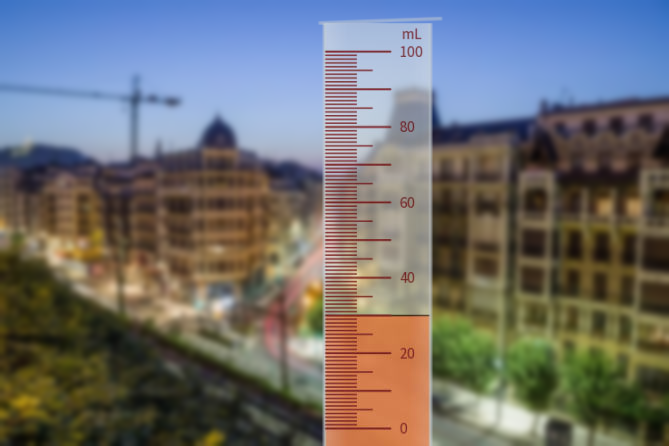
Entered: 30 mL
